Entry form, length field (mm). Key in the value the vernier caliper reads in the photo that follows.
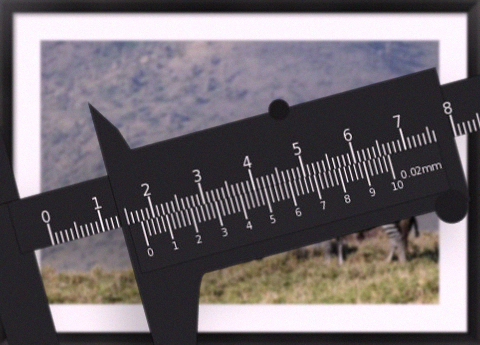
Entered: 17.5 mm
